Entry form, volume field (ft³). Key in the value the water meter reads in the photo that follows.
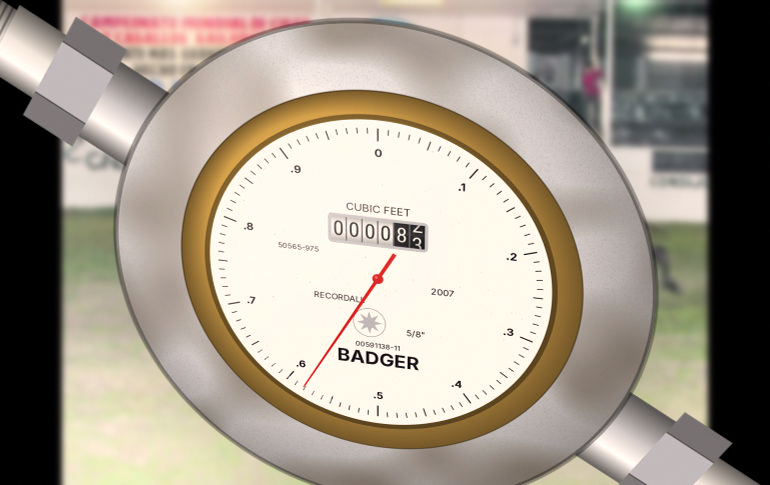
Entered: 82.58 ft³
